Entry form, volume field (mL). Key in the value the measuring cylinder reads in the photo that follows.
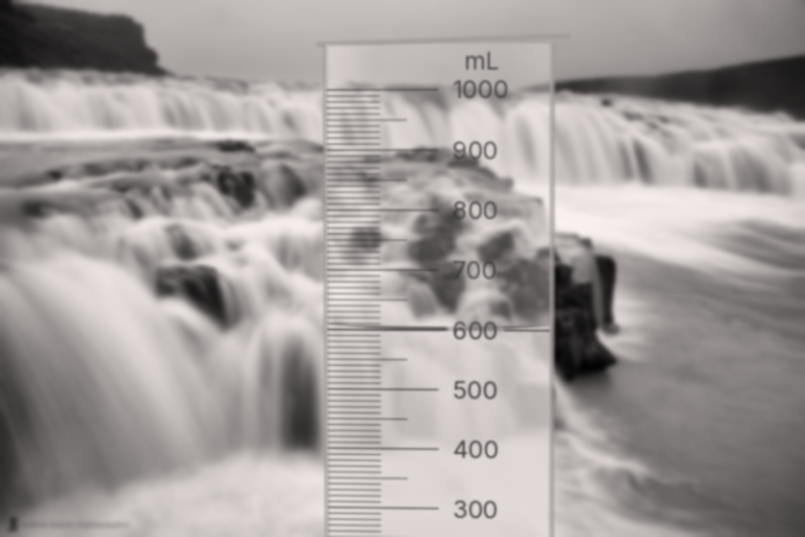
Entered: 600 mL
